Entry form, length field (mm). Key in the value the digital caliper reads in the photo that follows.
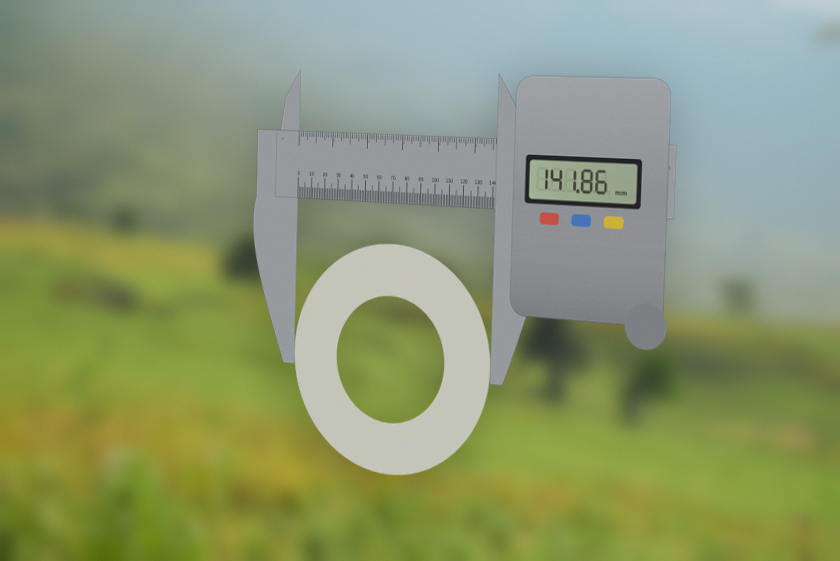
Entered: 141.86 mm
